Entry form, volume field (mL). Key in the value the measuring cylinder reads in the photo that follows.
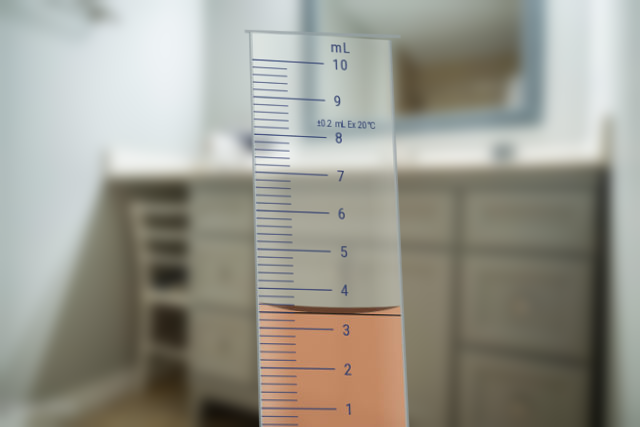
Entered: 3.4 mL
